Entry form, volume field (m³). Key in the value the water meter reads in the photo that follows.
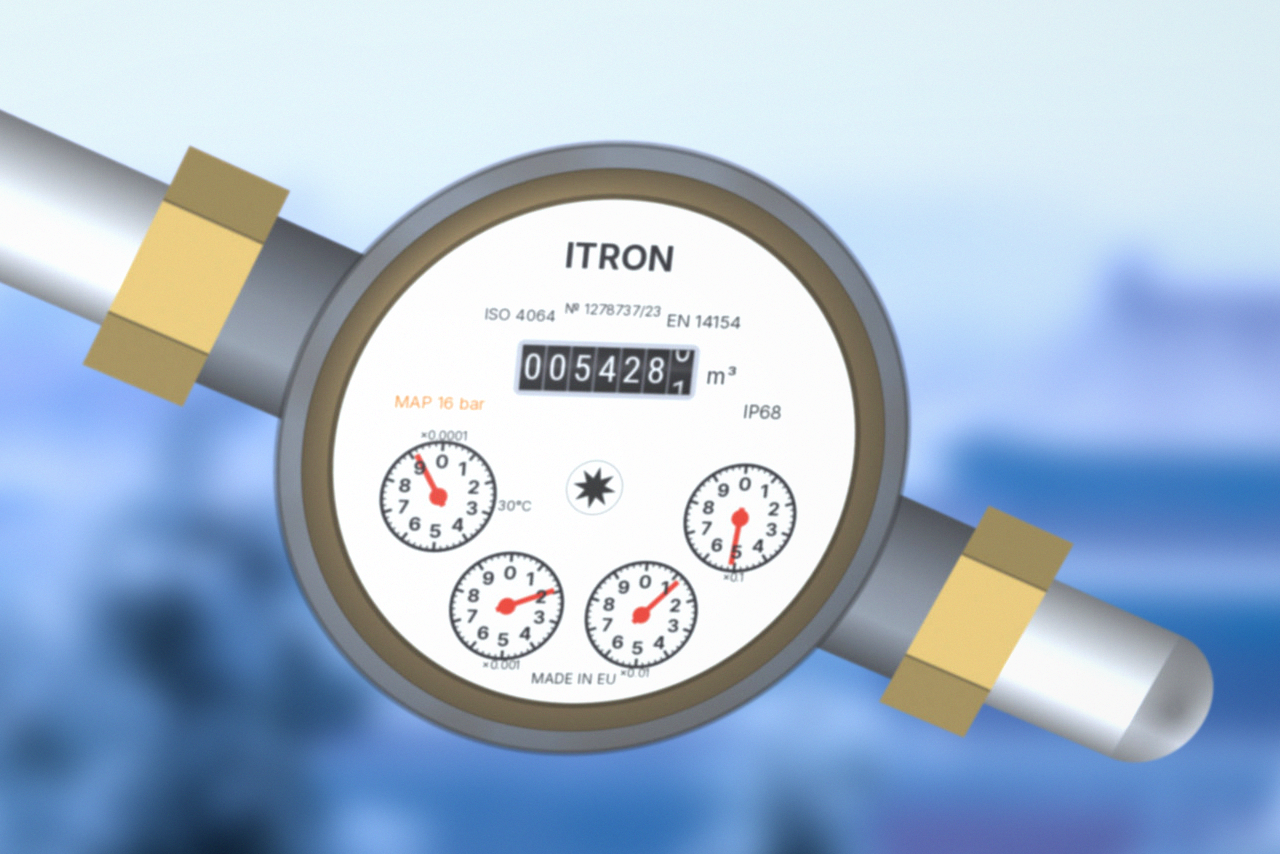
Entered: 54280.5119 m³
